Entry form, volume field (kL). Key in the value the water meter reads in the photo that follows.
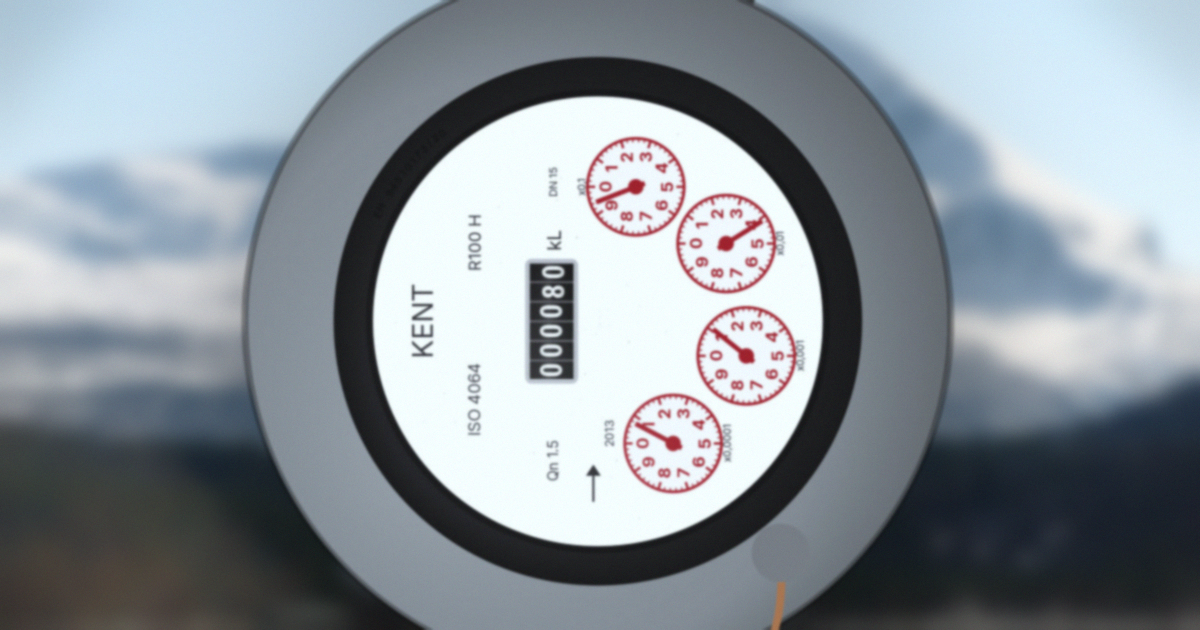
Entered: 79.9410 kL
